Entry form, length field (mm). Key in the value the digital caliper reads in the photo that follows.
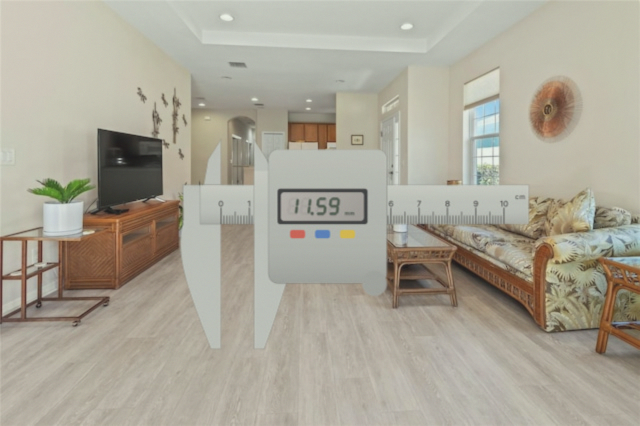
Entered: 11.59 mm
